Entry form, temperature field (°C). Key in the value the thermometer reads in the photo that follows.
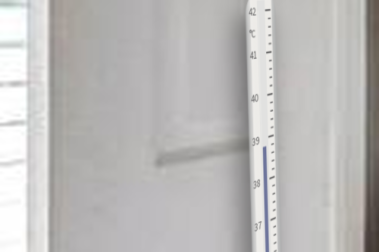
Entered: 38.8 °C
